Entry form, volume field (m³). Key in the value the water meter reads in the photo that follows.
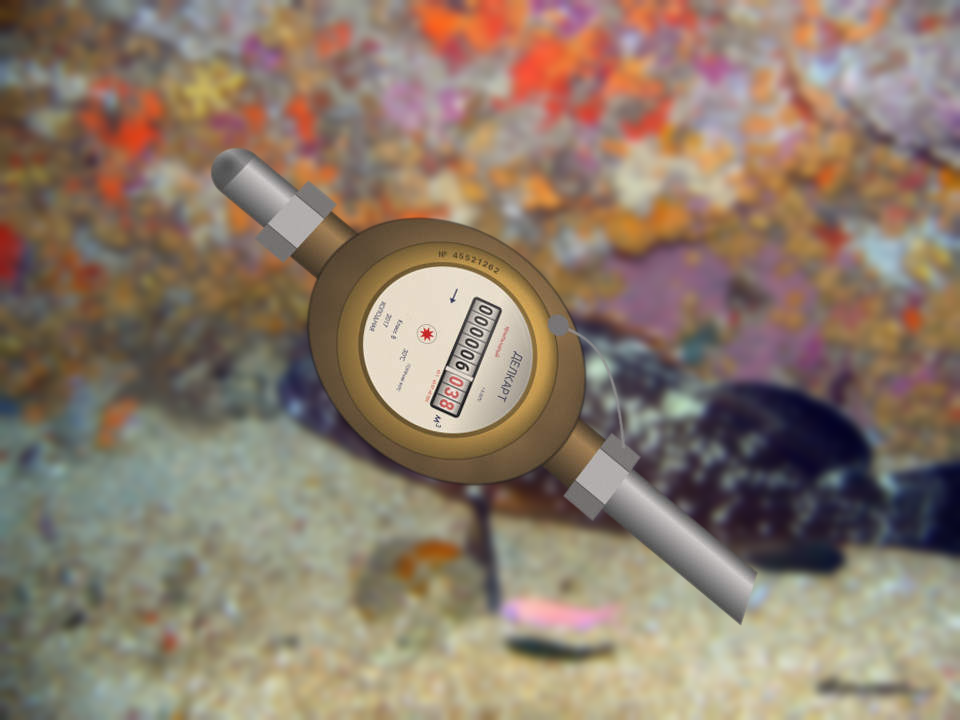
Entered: 6.038 m³
